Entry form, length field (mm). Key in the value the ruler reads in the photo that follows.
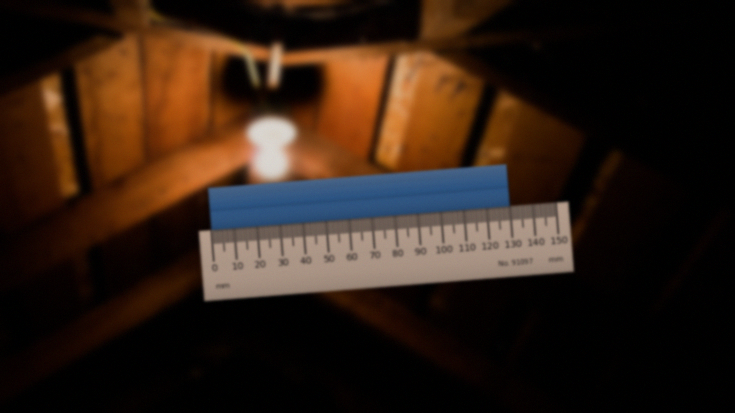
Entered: 130 mm
